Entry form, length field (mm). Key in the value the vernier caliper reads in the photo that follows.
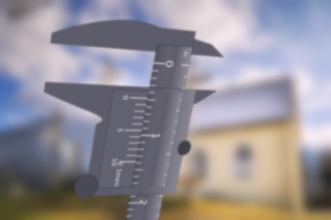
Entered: 4.8 mm
